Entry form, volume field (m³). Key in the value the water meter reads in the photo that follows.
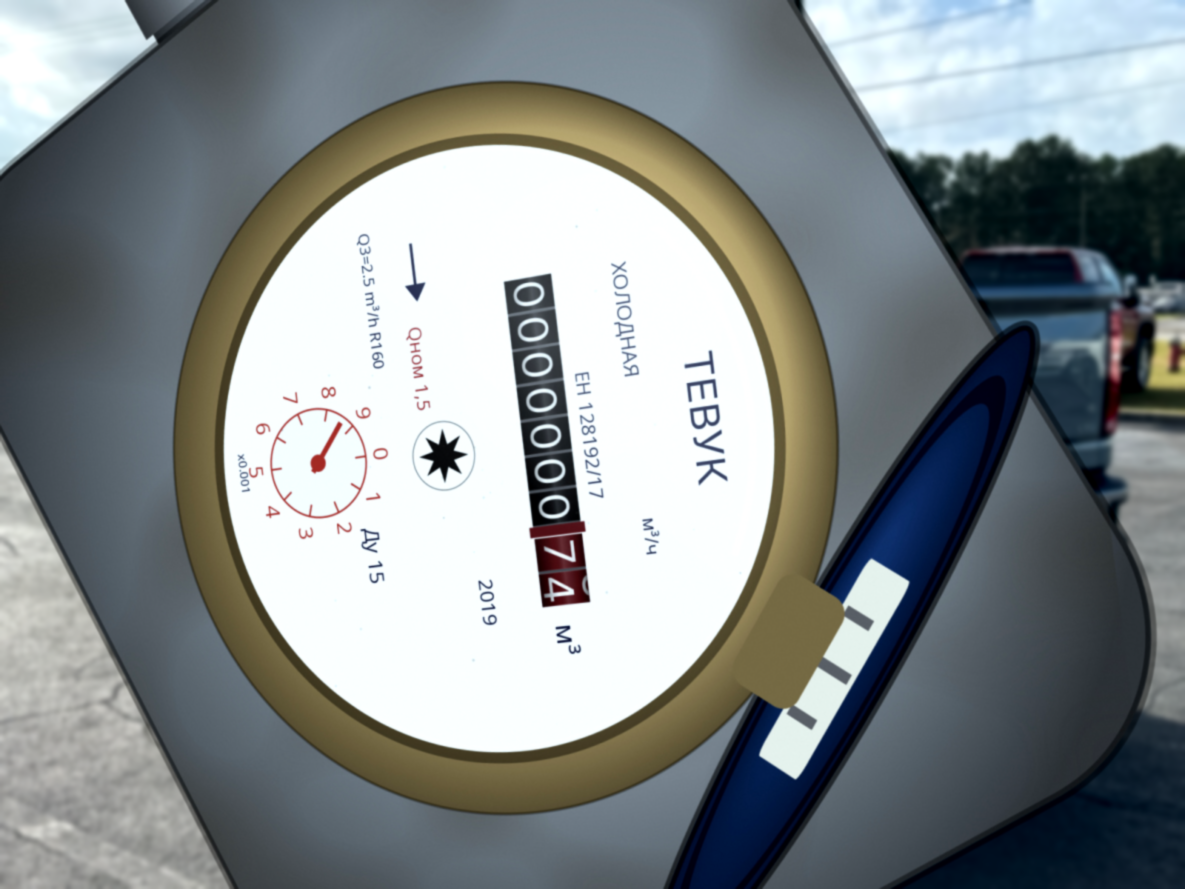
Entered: 0.738 m³
